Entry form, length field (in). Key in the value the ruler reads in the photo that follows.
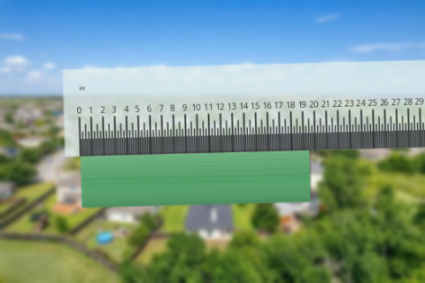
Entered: 19.5 in
